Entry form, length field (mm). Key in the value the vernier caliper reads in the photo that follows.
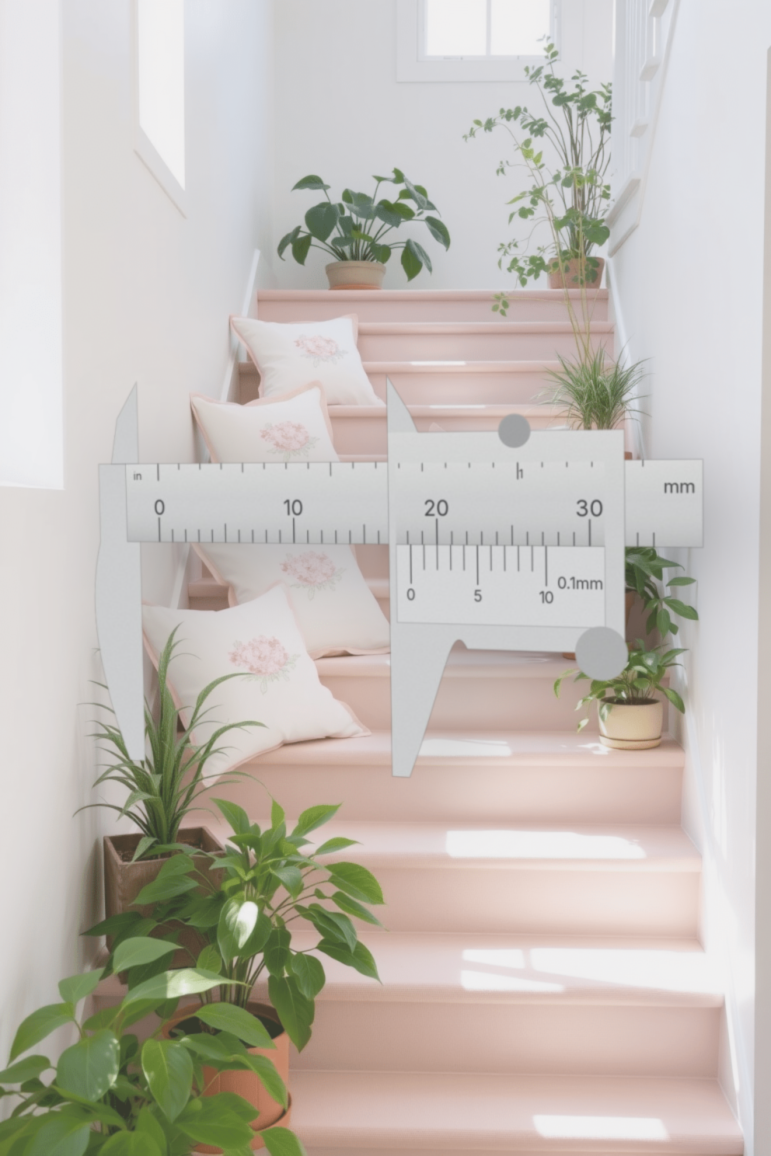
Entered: 18.2 mm
